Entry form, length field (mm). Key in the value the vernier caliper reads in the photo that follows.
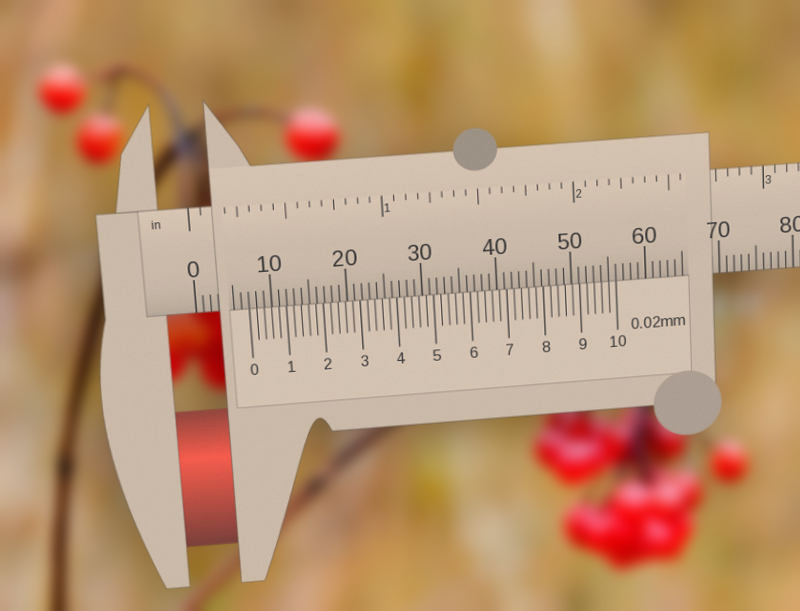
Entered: 7.0 mm
